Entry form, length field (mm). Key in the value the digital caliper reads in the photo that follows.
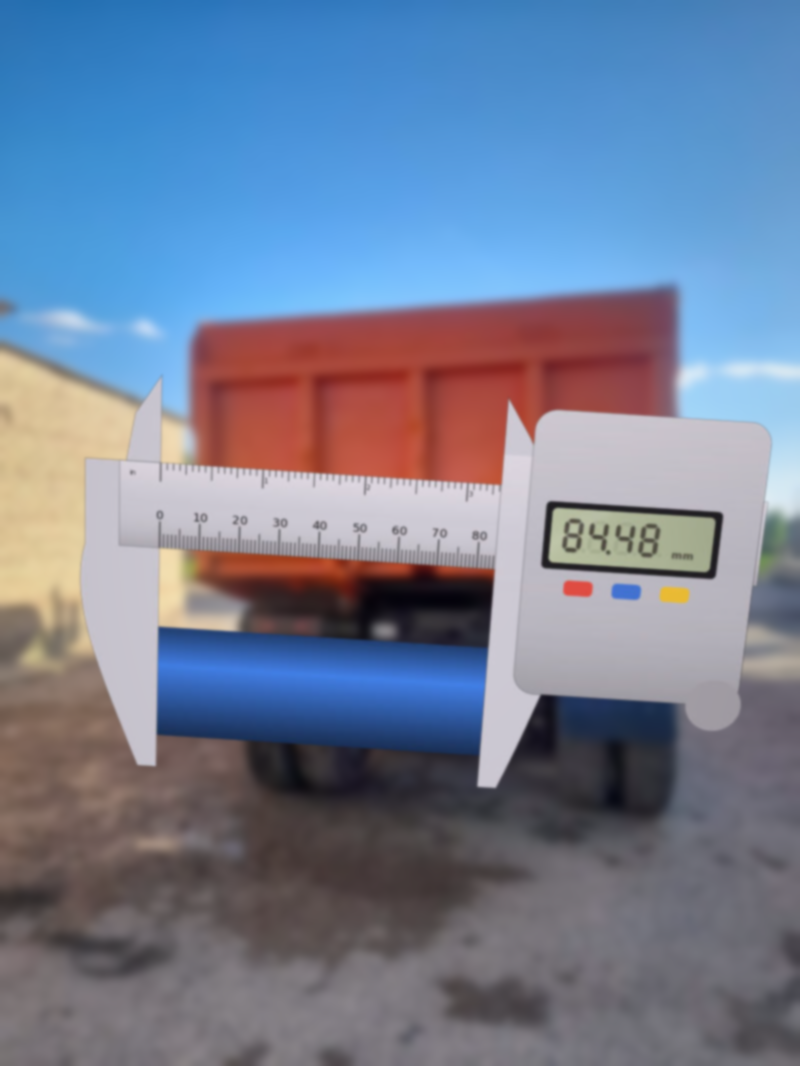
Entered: 84.48 mm
